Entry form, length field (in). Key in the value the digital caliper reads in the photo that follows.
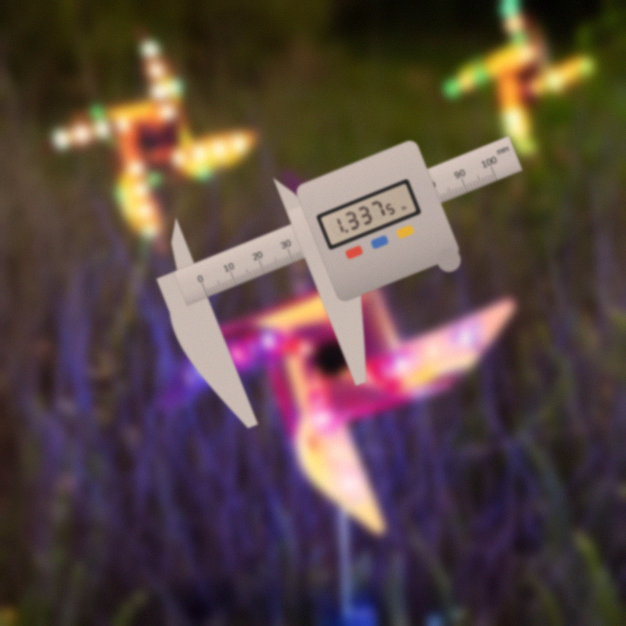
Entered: 1.3375 in
